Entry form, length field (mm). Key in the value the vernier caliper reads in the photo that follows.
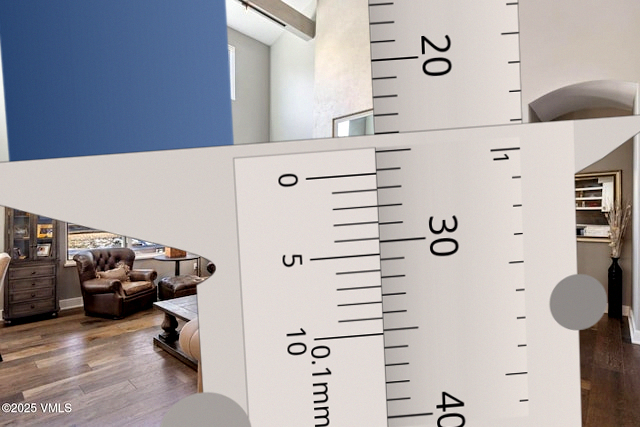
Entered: 26.2 mm
